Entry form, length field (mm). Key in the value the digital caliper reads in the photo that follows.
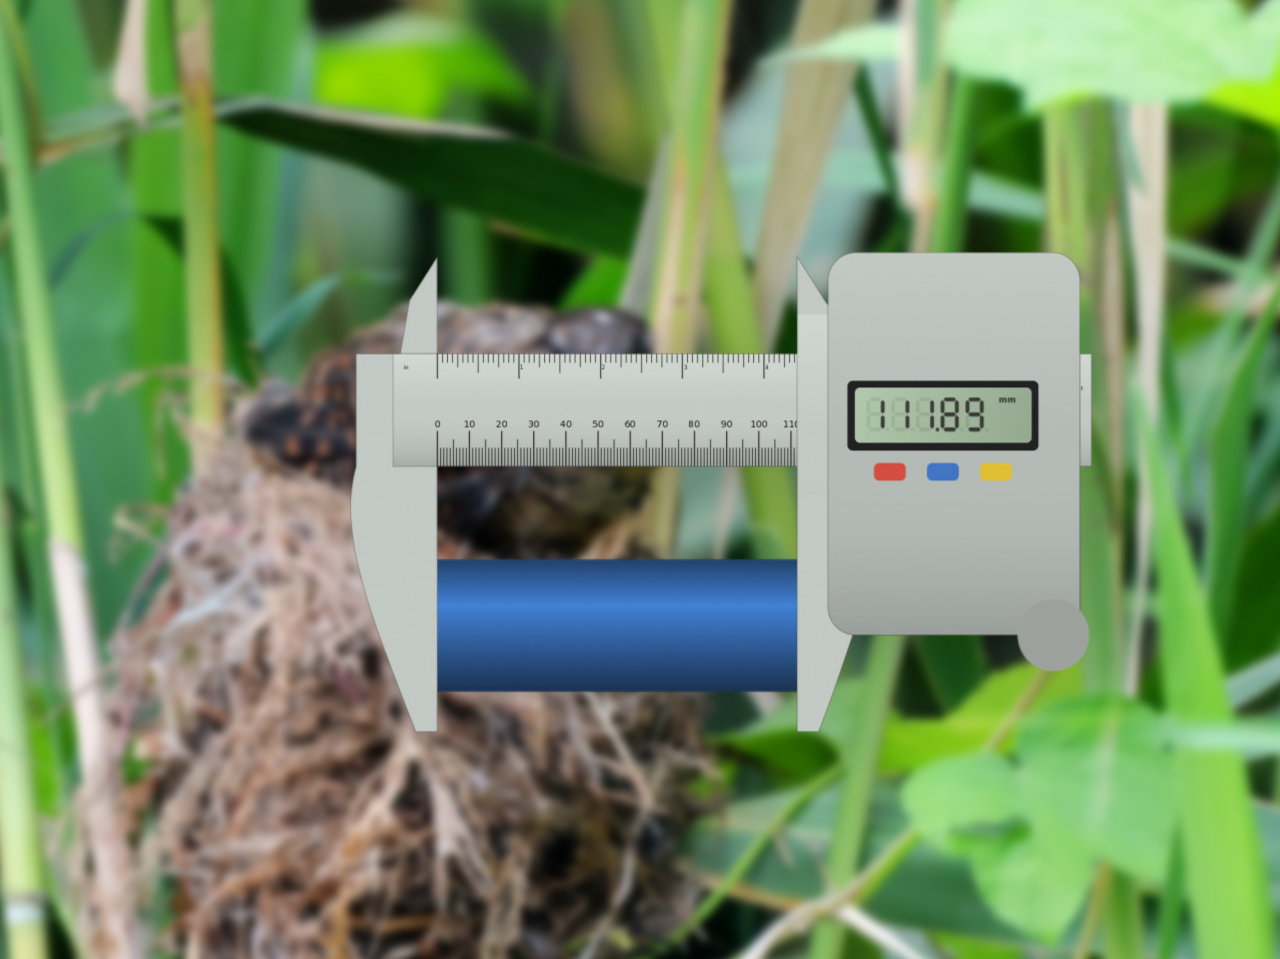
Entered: 111.89 mm
